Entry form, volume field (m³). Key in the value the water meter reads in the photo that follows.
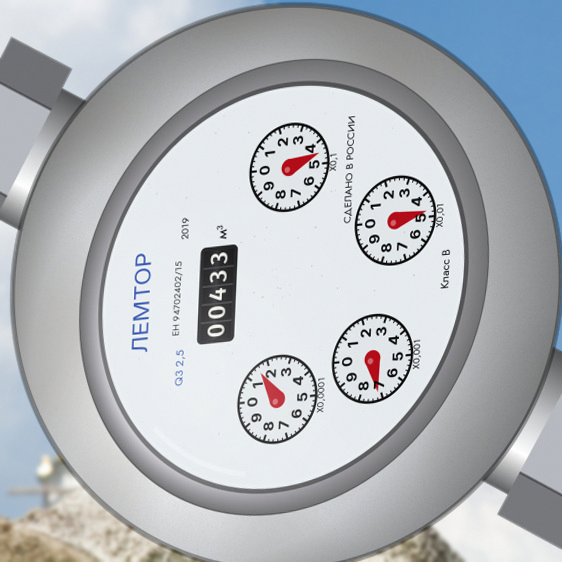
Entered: 433.4471 m³
